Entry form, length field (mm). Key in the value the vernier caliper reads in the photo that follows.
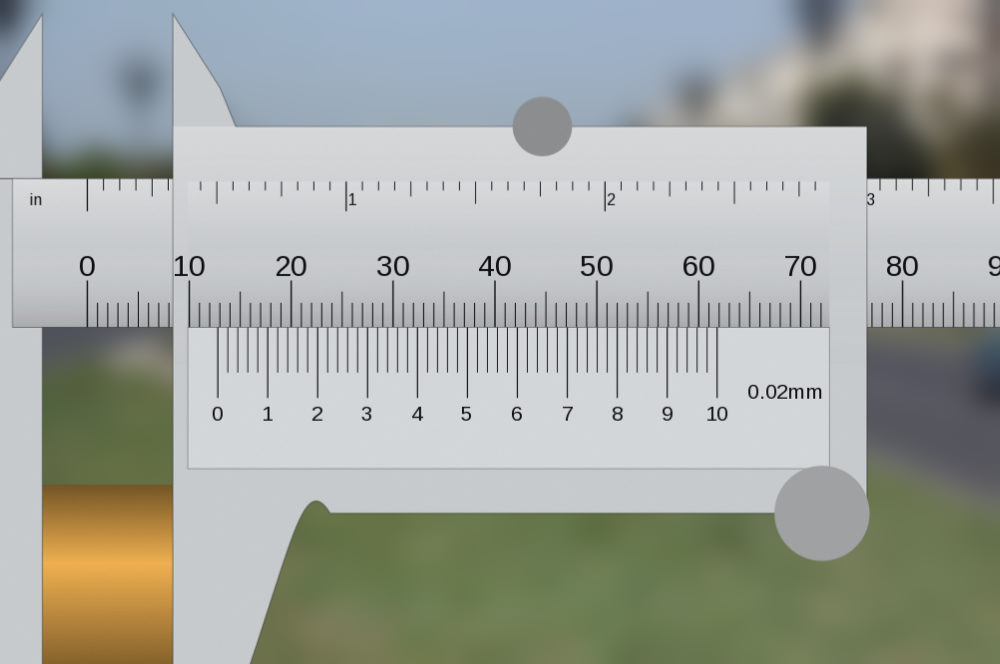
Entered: 12.8 mm
